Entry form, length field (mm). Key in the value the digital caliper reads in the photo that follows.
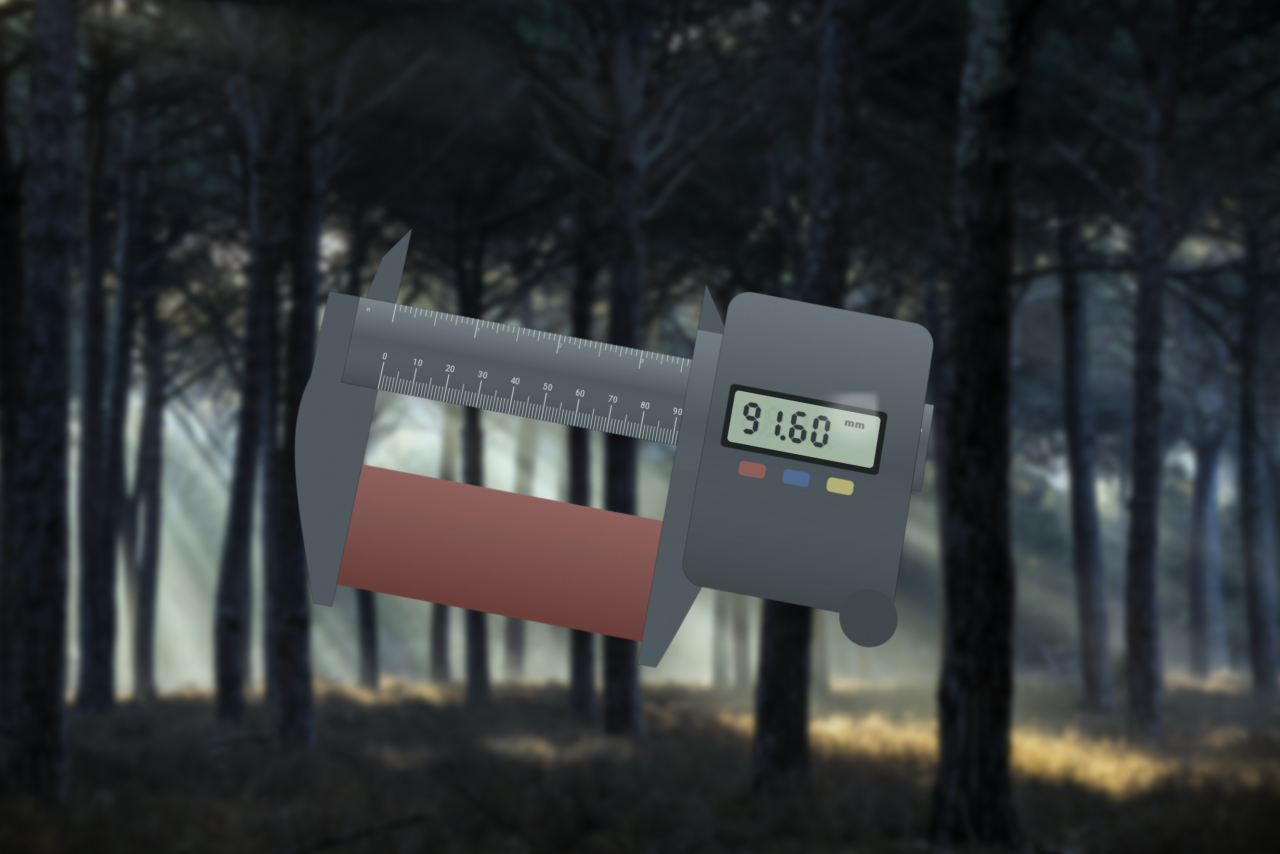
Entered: 91.60 mm
